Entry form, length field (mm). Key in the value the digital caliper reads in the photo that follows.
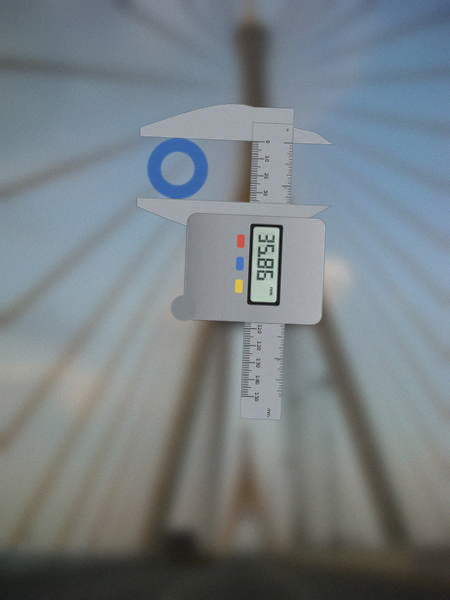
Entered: 35.86 mm
